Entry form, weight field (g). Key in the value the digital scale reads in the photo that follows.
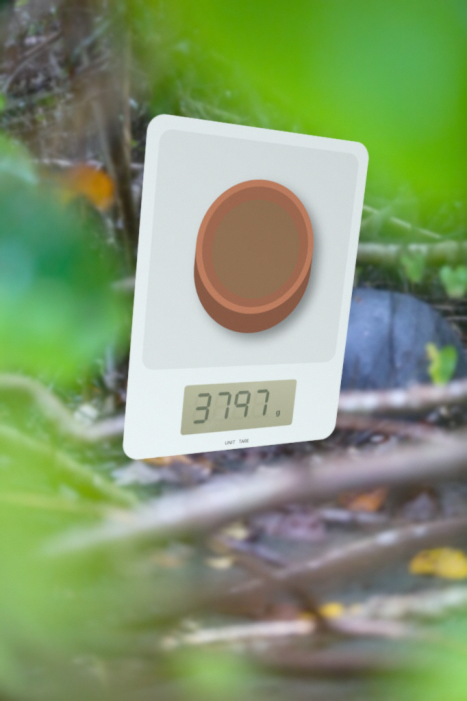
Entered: 3797 g
